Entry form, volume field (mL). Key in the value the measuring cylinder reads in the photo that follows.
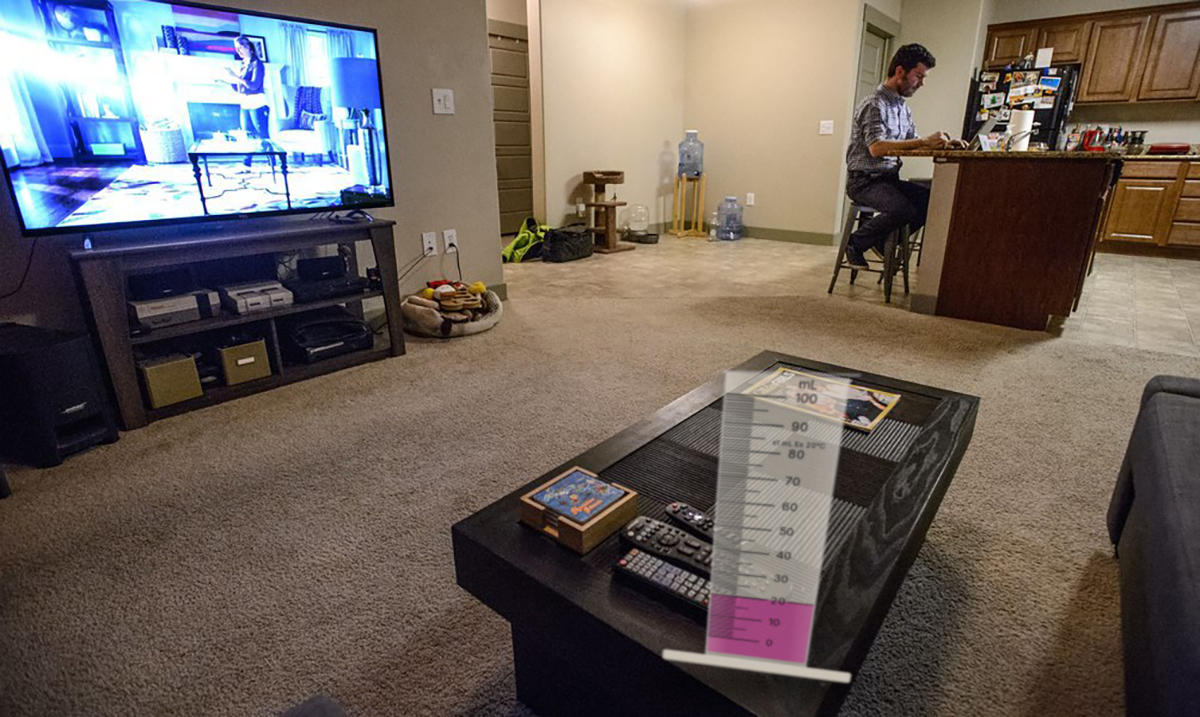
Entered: 20 mL
